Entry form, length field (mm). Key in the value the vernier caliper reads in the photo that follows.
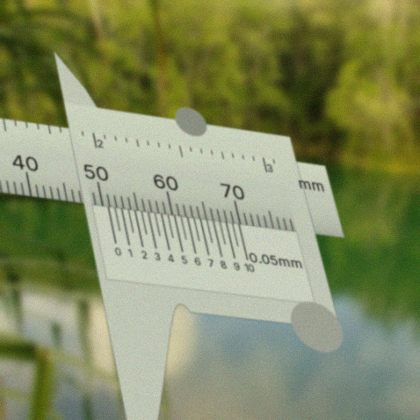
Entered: 50.8 mm
